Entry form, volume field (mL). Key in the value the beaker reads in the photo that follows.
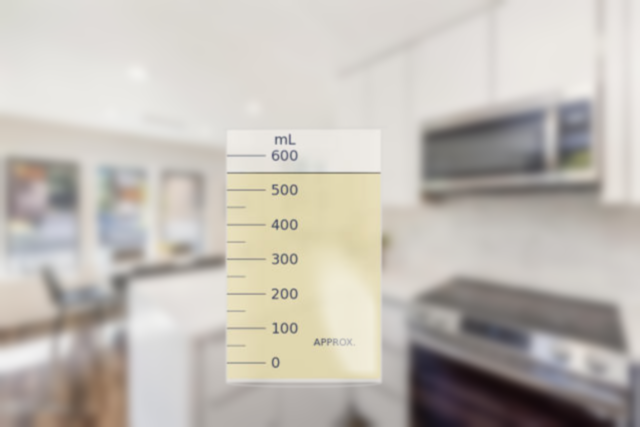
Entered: 550 mL
